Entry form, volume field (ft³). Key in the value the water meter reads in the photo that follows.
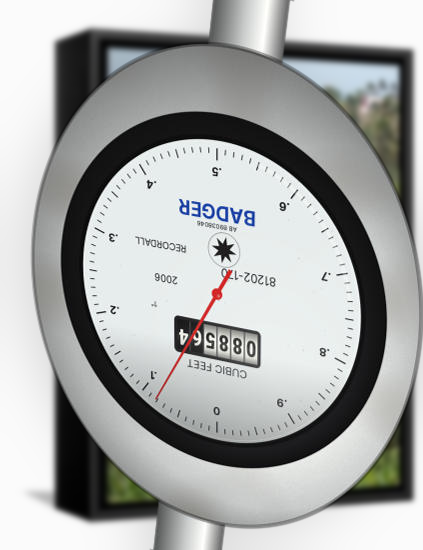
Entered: 88564.08 ft³
